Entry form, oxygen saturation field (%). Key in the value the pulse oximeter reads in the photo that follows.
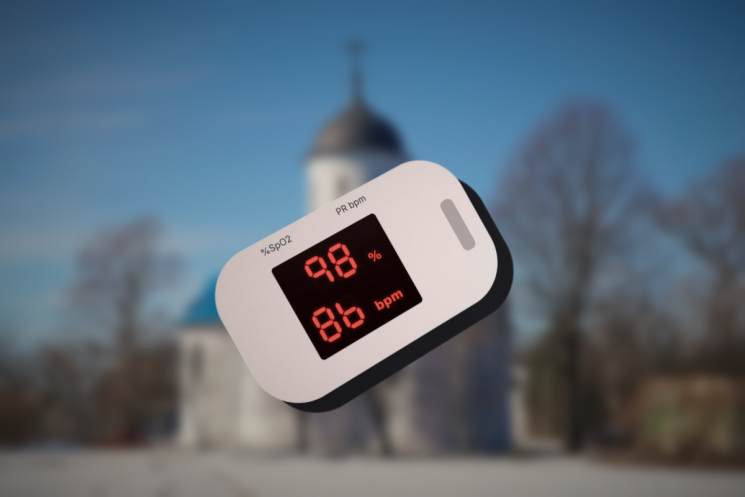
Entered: 98 %
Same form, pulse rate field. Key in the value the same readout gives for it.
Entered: 86 bpm
